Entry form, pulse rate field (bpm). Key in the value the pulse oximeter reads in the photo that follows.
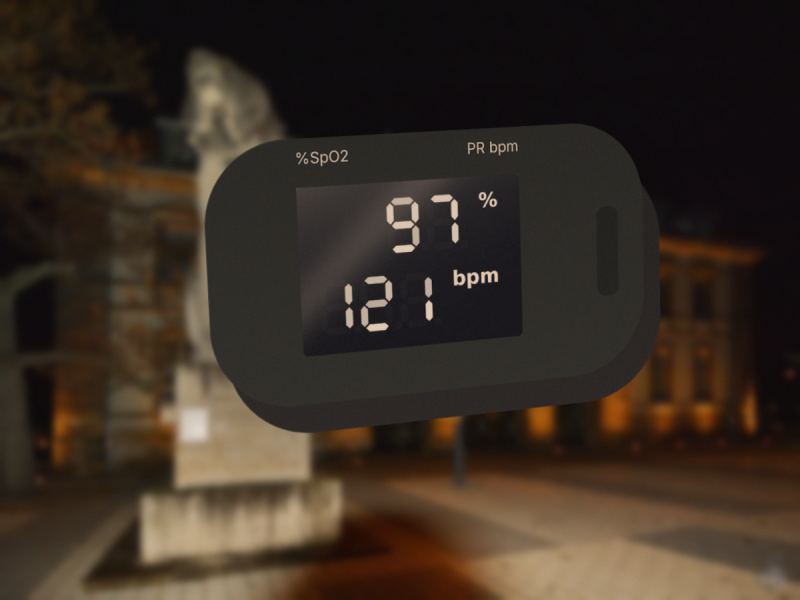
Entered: 121 bpm
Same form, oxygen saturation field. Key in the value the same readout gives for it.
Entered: 97 %
